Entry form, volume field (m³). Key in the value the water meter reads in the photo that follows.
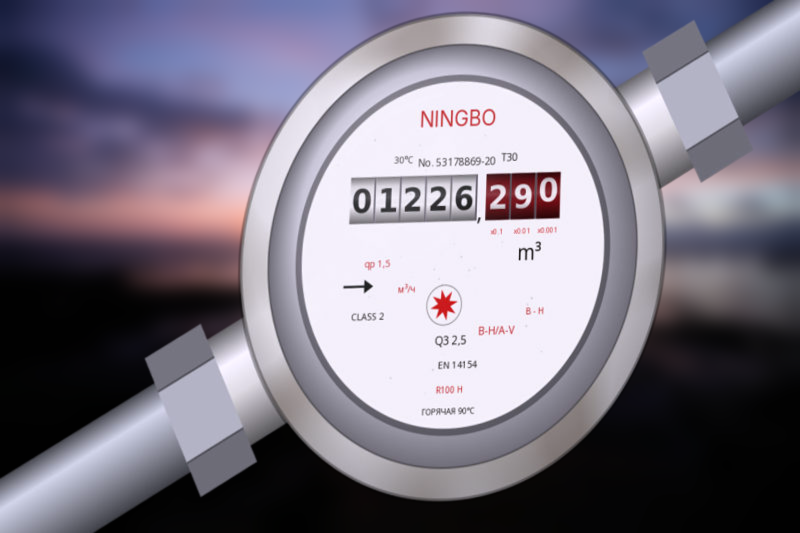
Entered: 1226.290 m³
